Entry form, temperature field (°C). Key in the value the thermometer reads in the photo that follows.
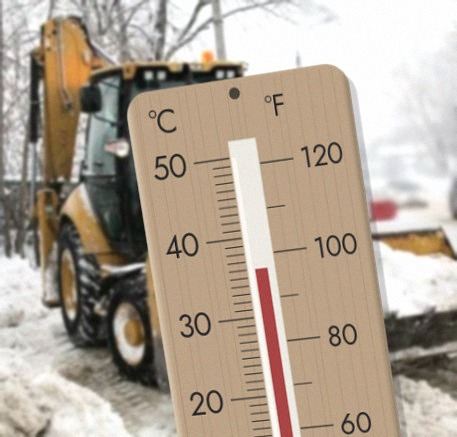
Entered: 36 °C
